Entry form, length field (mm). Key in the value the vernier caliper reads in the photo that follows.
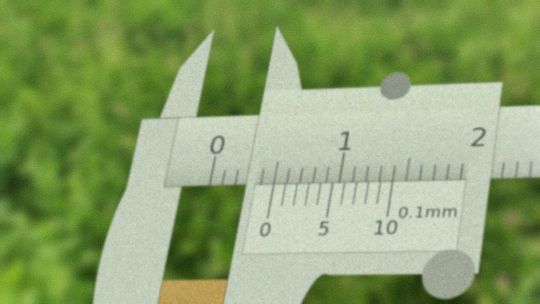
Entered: 5.0 mm
